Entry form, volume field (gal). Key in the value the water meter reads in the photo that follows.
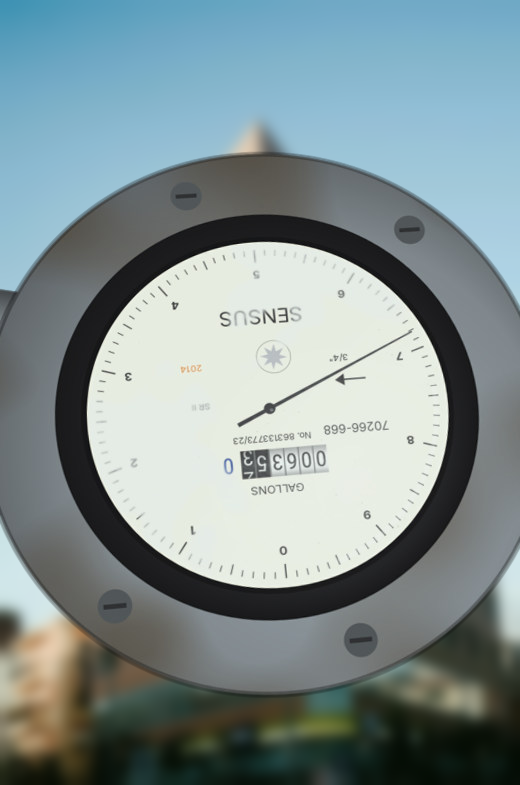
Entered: 63526.8 gal
